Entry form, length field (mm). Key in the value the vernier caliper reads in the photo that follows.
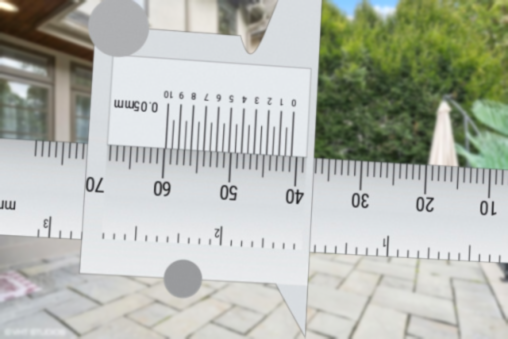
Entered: 40.8 mm
